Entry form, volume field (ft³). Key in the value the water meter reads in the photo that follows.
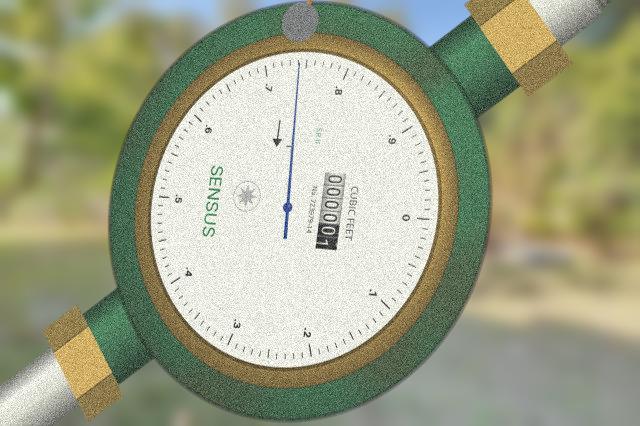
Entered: 0.74 ft³
